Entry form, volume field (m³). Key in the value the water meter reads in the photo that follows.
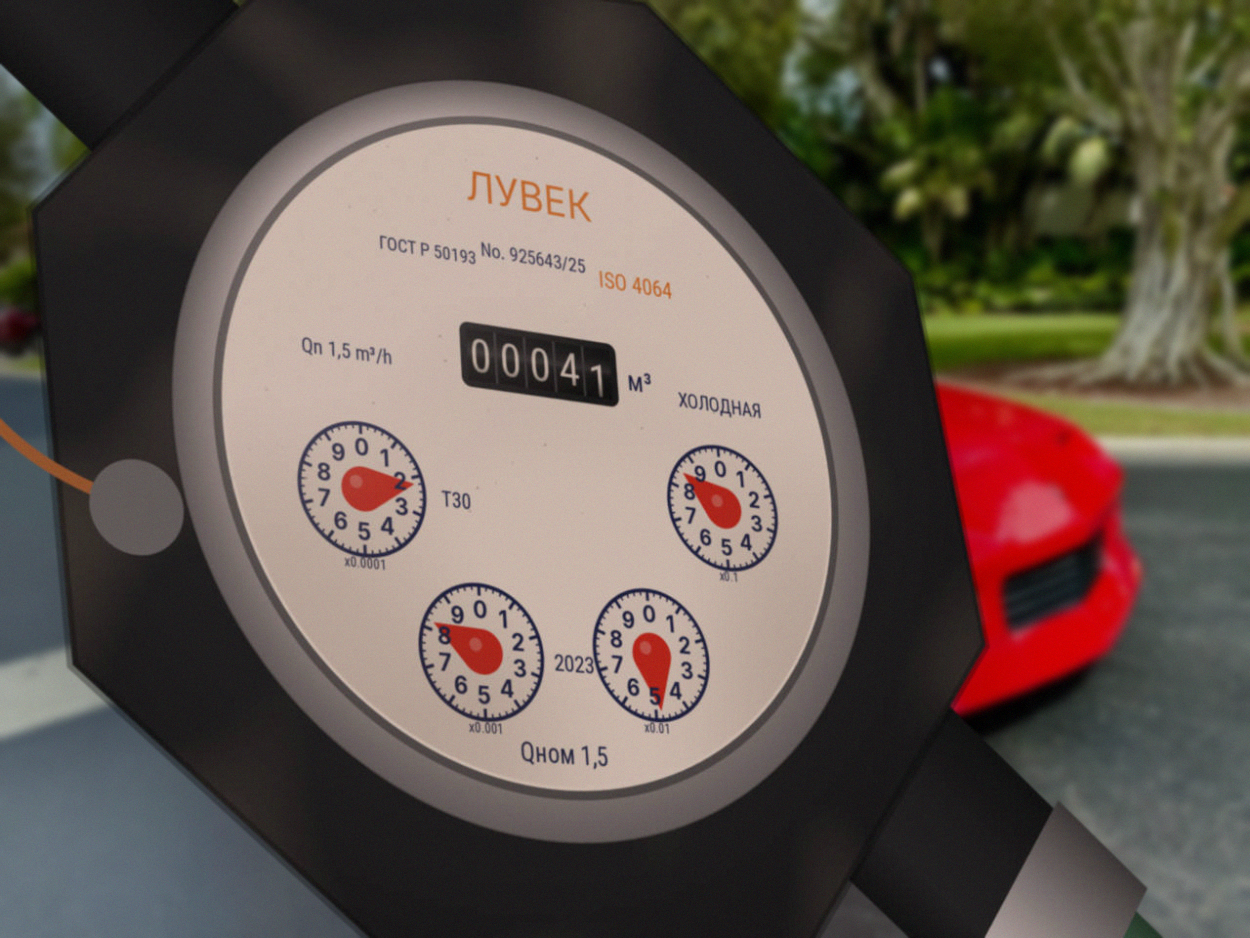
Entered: 40.8482 m³
